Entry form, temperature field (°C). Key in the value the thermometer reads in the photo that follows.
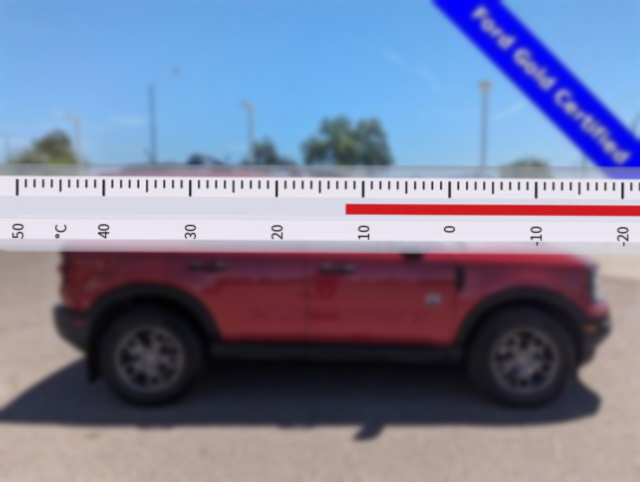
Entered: 12 °C
